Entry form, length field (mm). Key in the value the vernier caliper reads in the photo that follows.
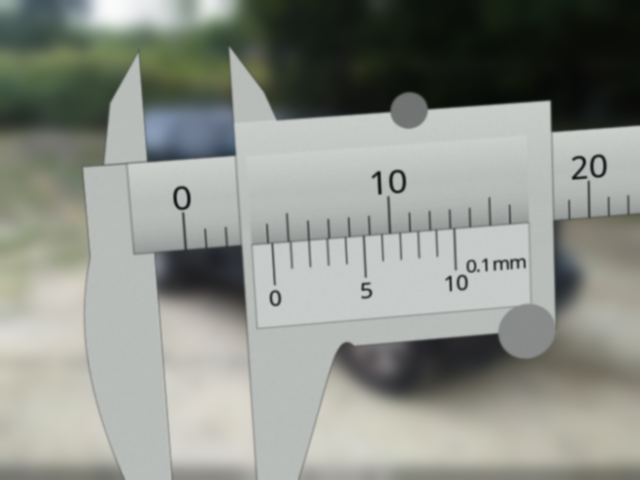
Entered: 4.2 mm
